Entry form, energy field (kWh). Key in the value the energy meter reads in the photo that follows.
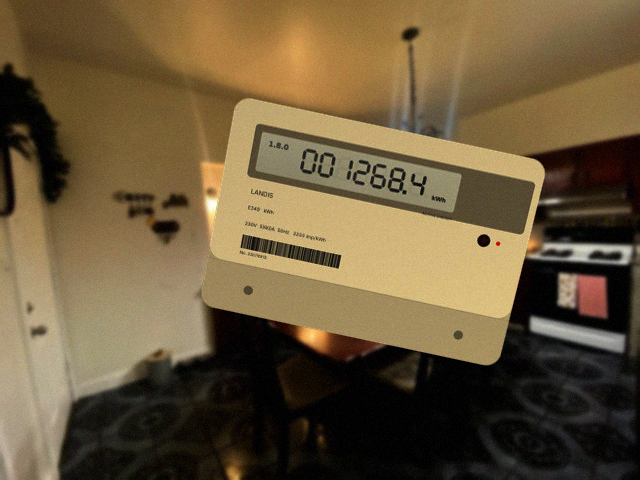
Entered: 1268.4 kWh
